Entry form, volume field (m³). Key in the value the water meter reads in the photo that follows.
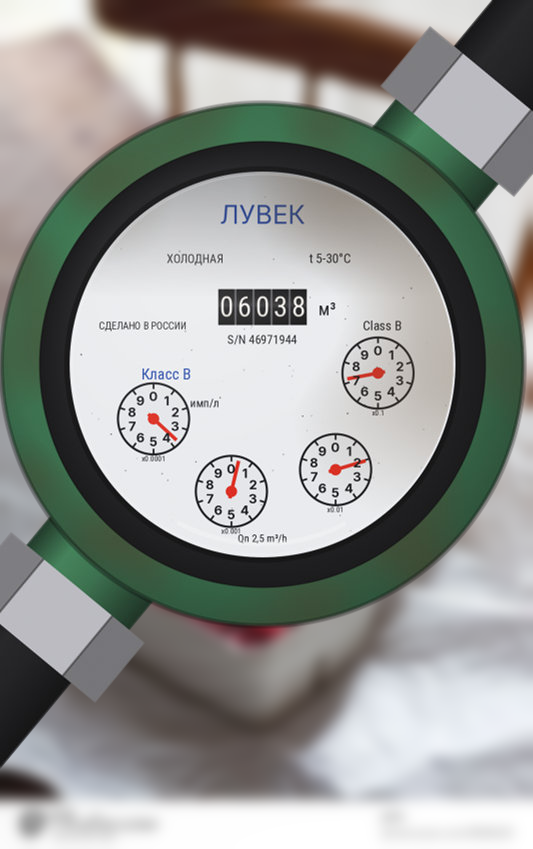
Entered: 6038.7203 m³
